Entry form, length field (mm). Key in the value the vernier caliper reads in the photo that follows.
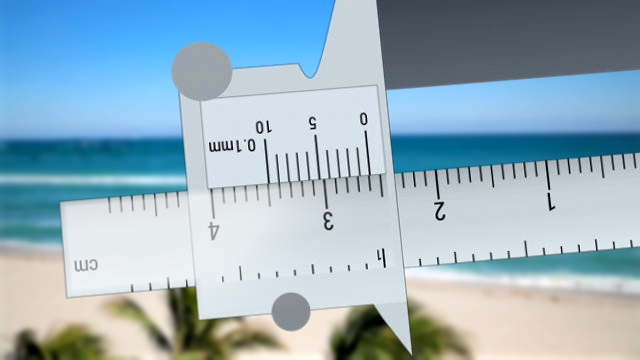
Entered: 25.9 mm
